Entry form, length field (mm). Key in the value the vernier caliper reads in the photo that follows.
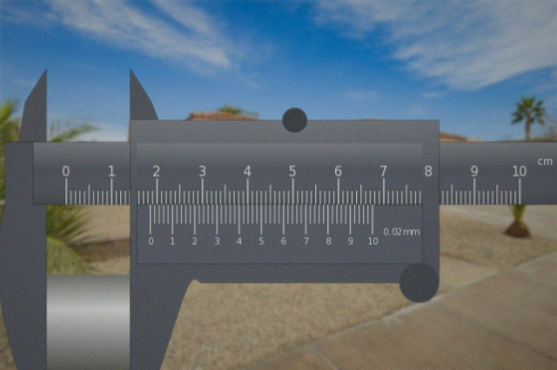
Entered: 18.5 mm
